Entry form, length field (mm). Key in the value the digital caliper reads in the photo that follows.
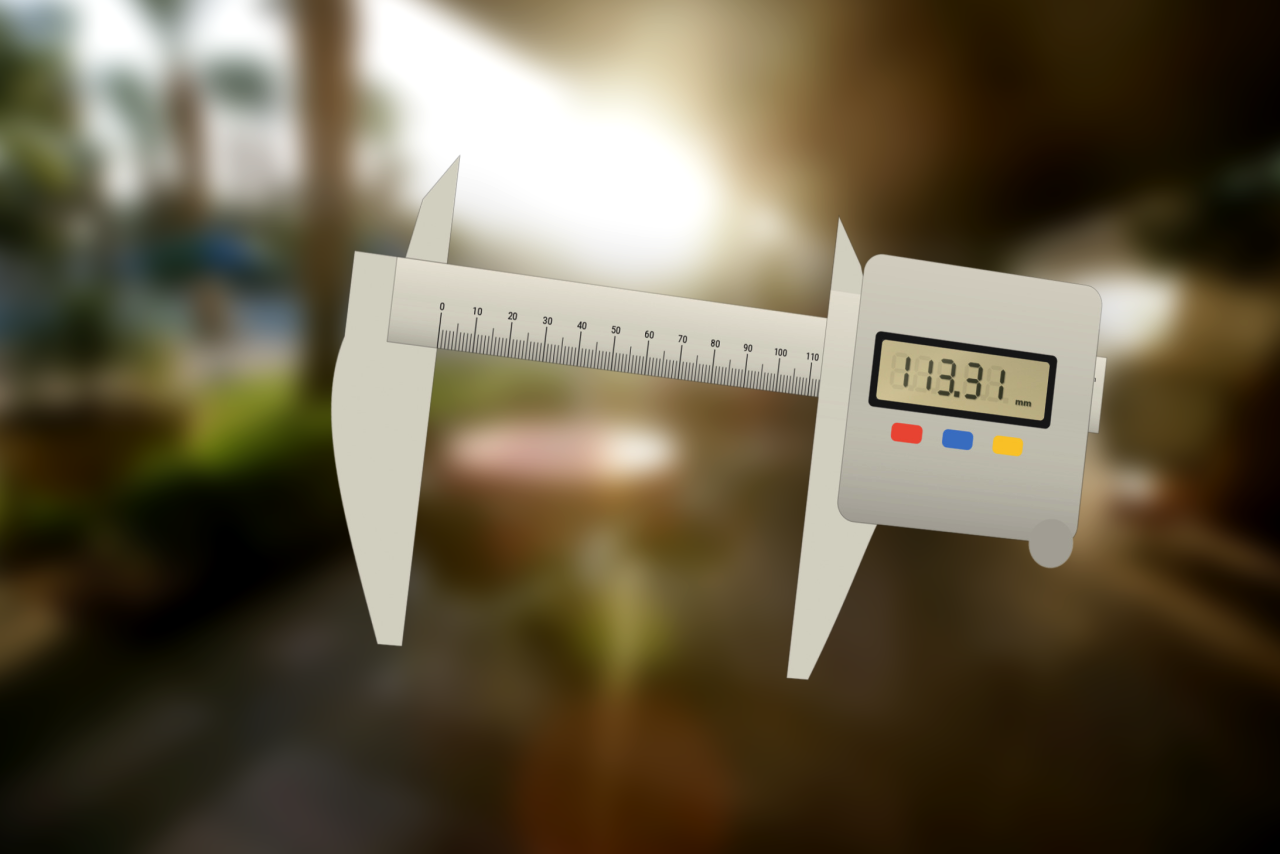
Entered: 113.31 mm
